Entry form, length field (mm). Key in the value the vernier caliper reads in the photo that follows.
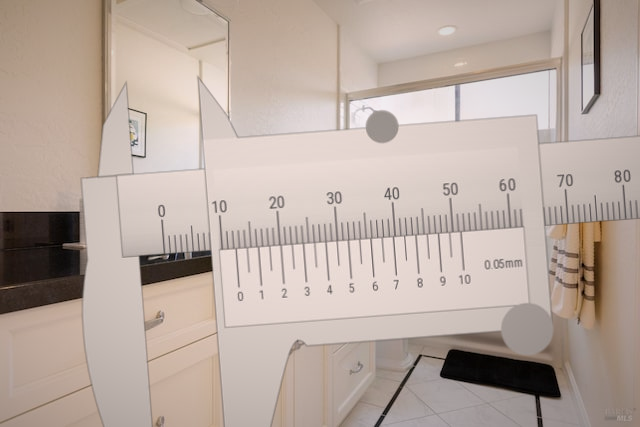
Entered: 12.4 mm
